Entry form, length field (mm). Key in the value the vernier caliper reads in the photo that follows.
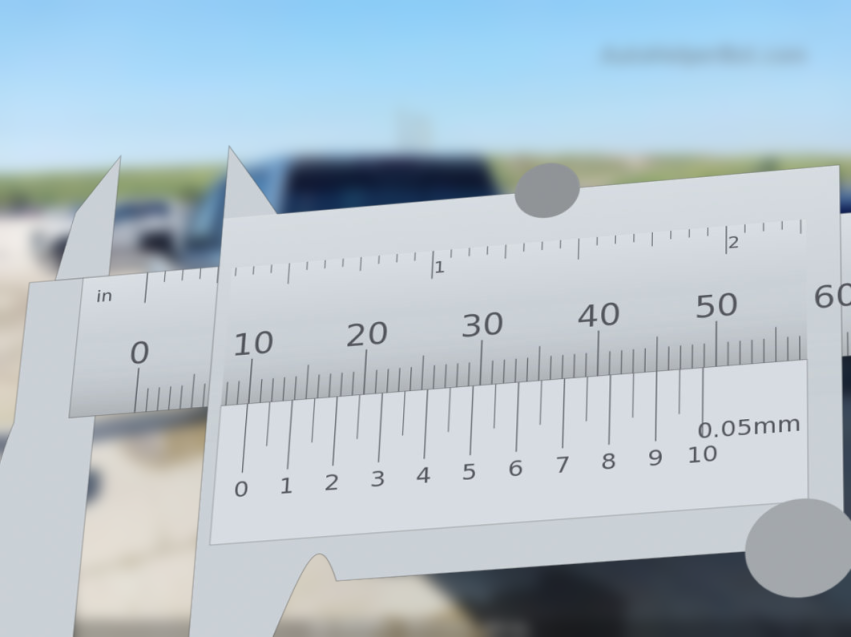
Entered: 9.9 mm
